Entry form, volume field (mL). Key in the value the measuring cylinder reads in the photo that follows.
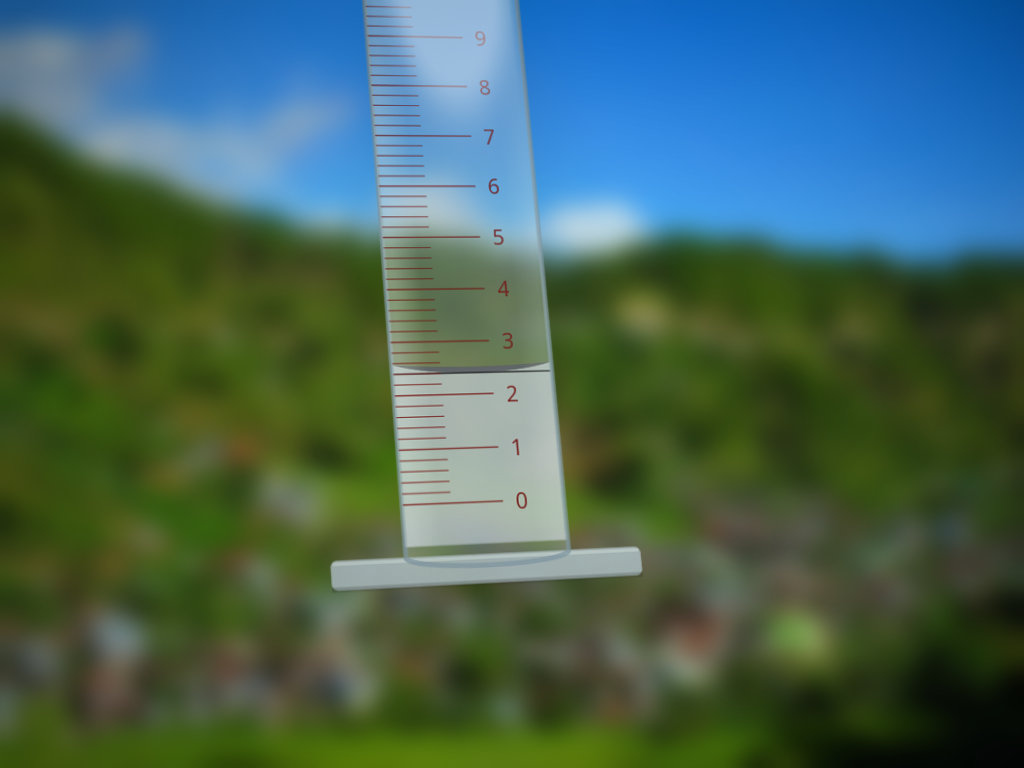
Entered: 2.4 mL
